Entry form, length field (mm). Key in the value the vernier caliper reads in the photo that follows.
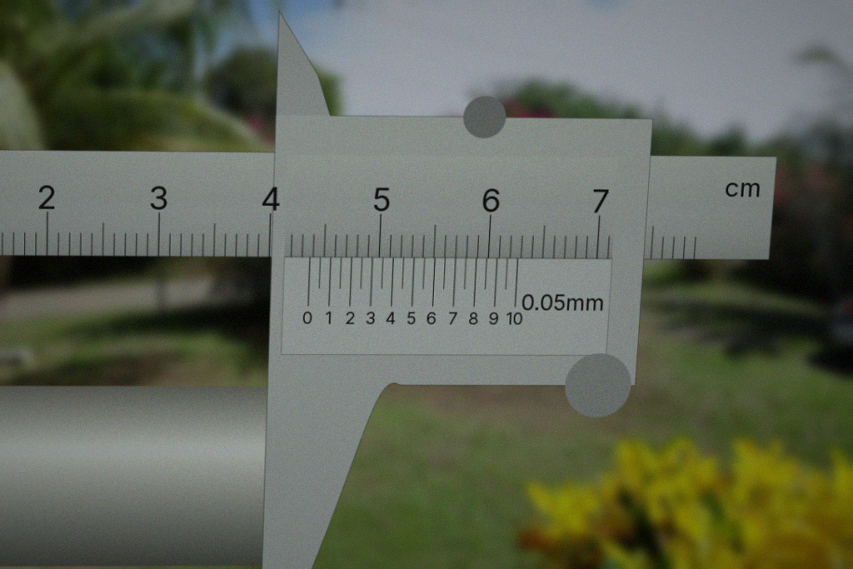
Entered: 43.7 mm
